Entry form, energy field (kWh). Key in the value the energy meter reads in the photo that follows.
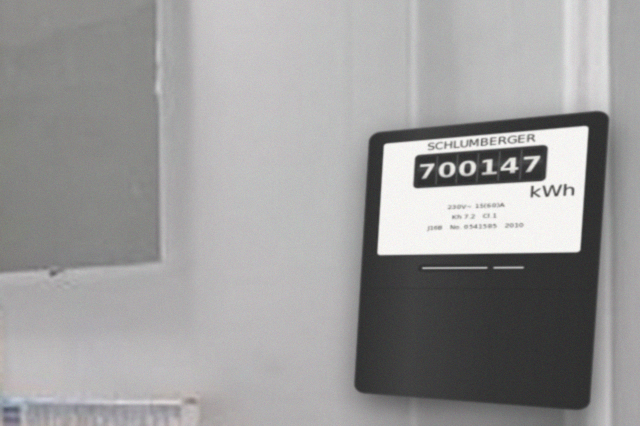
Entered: 700147 kWh
